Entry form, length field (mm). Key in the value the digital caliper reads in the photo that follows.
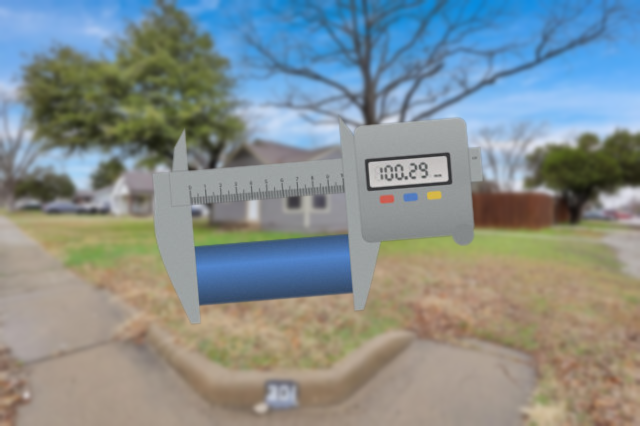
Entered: 100.29 mm
